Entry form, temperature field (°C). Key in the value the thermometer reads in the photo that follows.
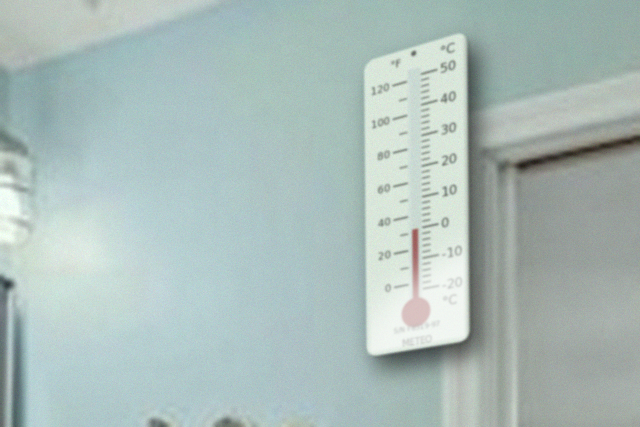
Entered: 0 °C
